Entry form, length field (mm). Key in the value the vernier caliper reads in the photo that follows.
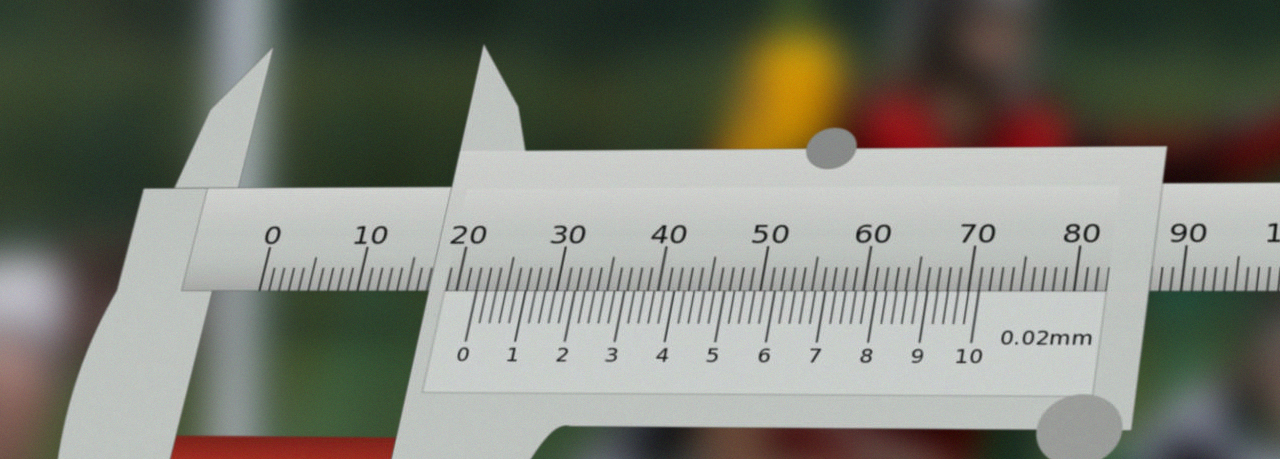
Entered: 22.0 mm
